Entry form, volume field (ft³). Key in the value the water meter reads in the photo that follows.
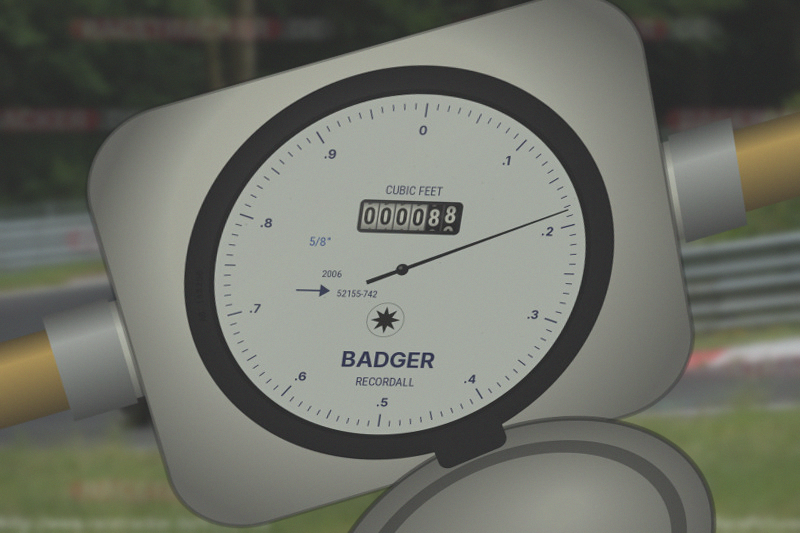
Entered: 88.18 ft³
